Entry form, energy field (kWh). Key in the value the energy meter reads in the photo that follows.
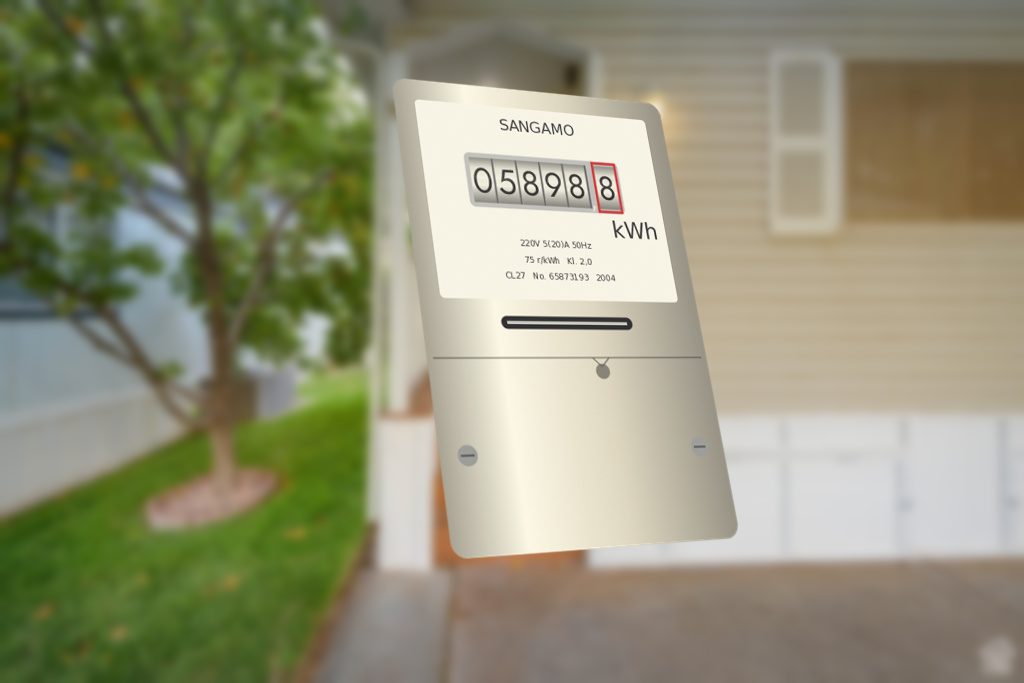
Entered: 5898.8 kWh
